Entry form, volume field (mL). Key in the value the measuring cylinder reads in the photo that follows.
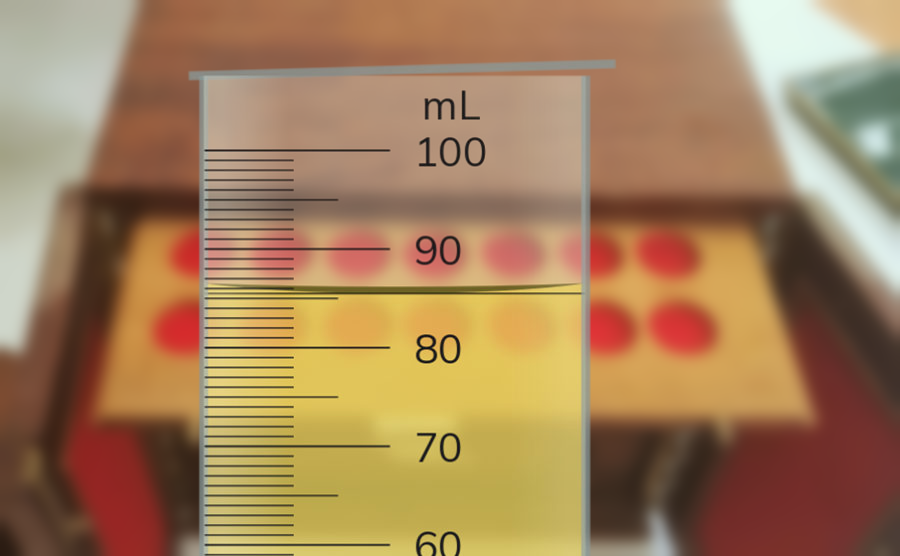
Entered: 85.5 mL
